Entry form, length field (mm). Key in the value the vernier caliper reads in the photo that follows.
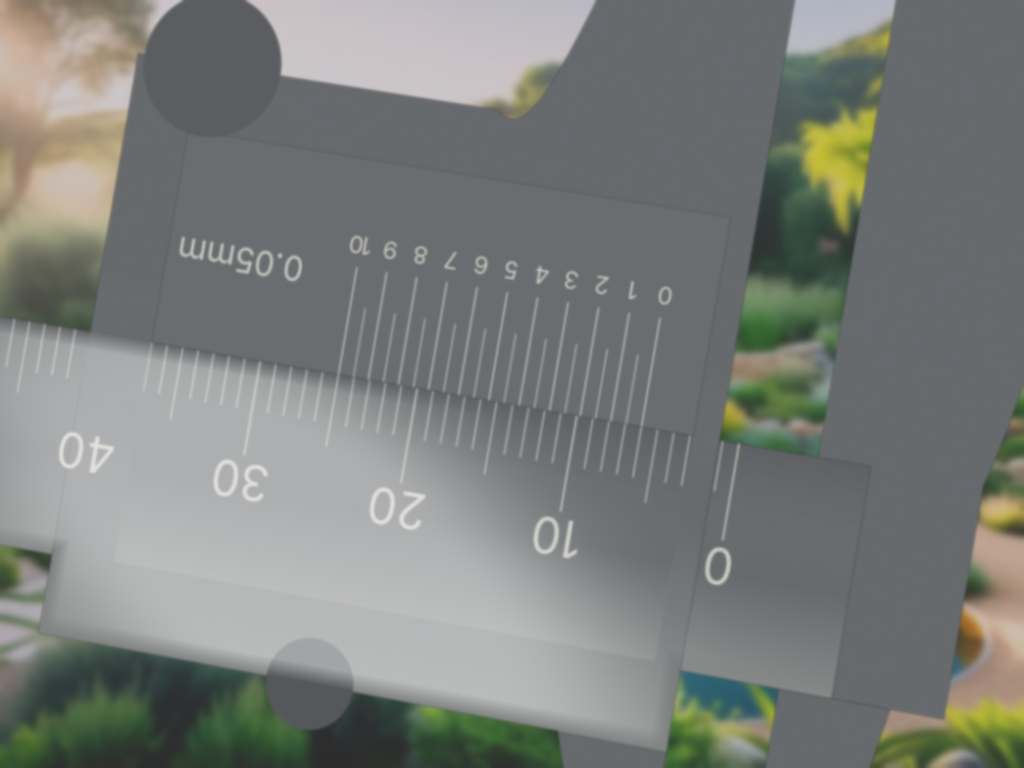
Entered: 6.0 mm
